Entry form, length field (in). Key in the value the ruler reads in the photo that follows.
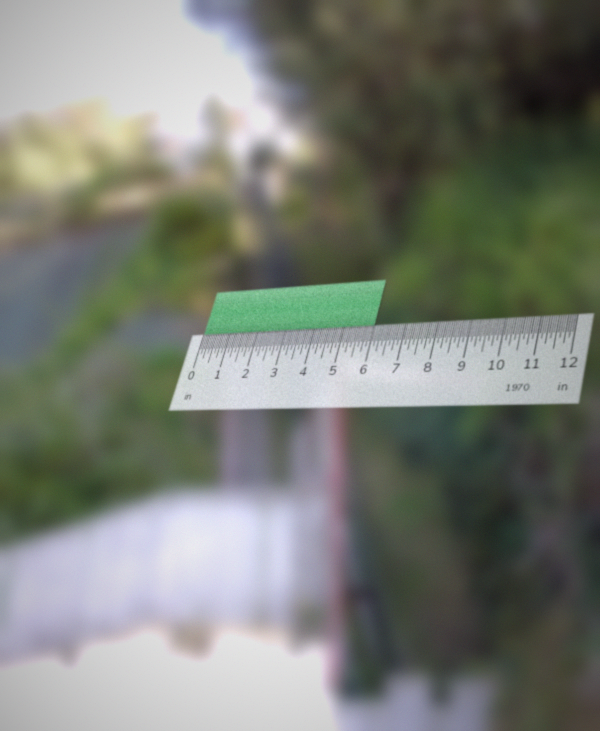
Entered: 6 in
